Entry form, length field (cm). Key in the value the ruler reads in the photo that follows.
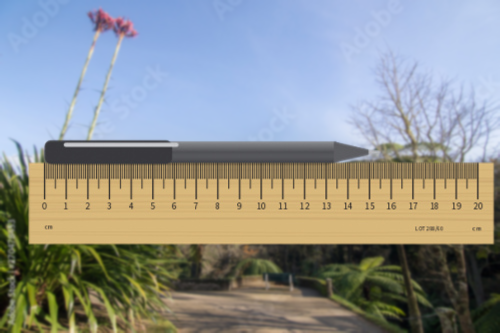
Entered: 15.5 cm
